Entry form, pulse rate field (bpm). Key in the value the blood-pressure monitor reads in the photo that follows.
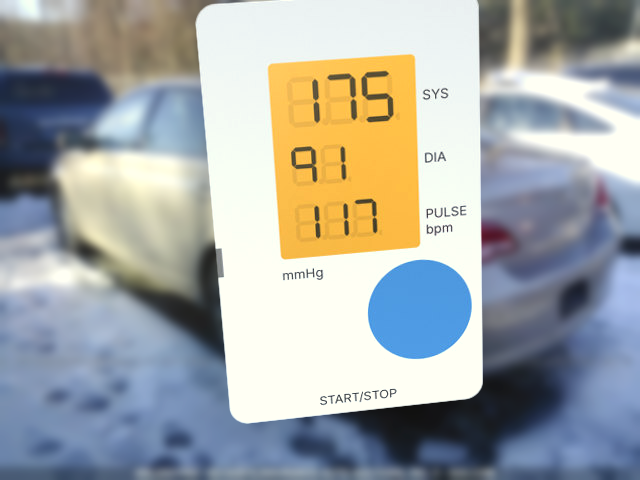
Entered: 117 bpm
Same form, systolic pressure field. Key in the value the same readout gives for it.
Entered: 175 mmHg
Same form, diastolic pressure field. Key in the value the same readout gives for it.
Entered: 91 mmHg
